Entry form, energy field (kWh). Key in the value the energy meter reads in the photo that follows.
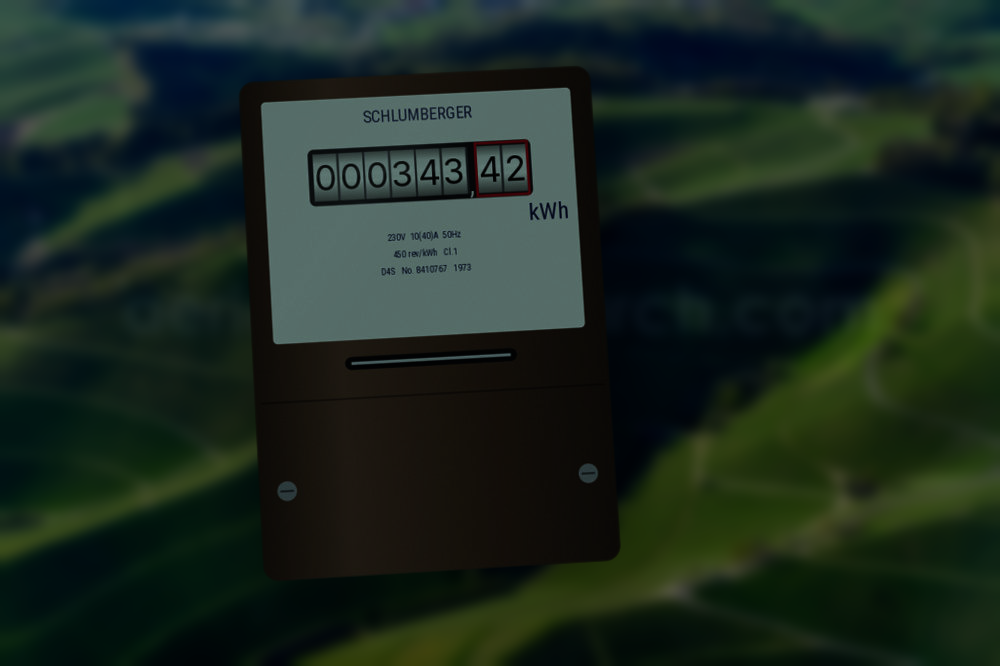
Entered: 343.42 kWh
